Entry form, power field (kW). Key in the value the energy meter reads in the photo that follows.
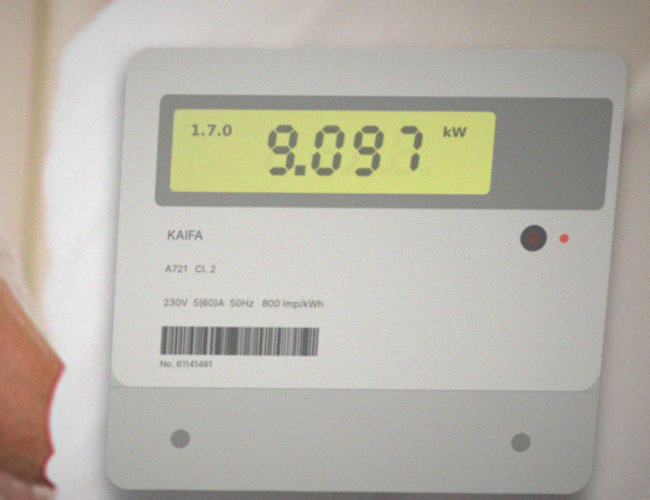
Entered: 9.097 kW
